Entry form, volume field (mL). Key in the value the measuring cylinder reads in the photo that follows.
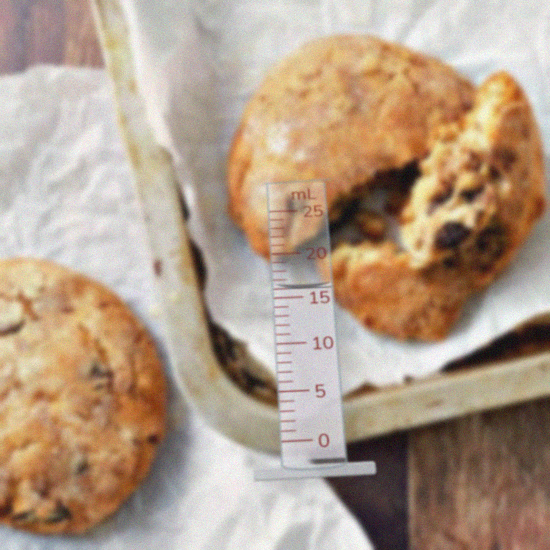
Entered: 16 mL
